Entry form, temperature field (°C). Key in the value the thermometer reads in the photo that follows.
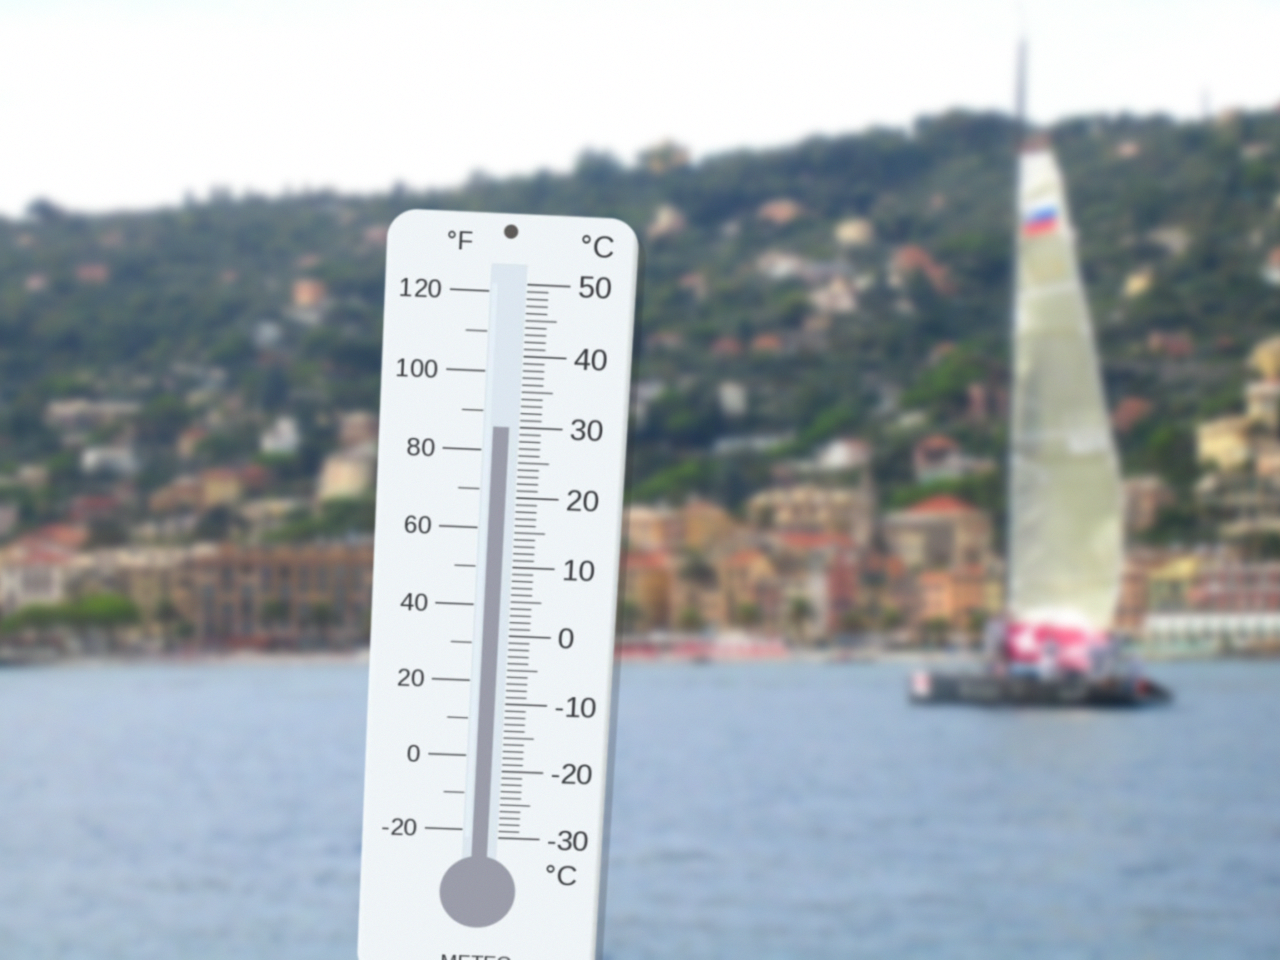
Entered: 30 °C
